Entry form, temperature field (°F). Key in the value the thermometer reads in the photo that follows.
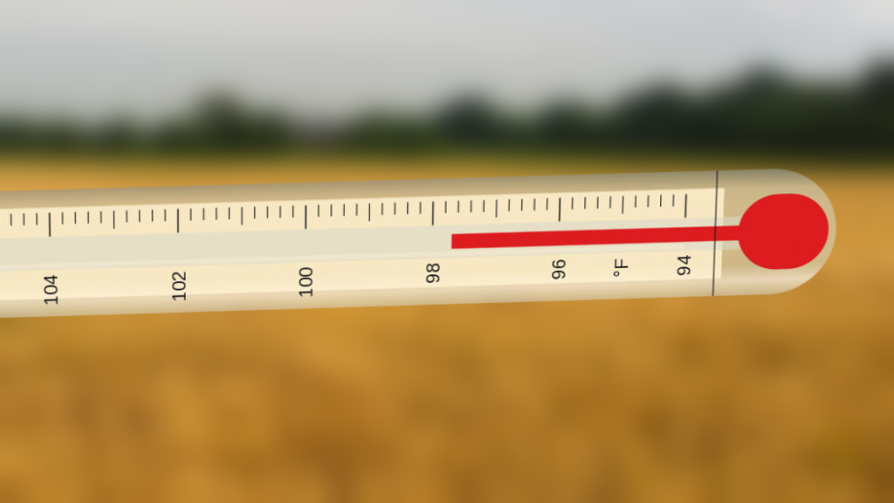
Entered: 97.7 °F
